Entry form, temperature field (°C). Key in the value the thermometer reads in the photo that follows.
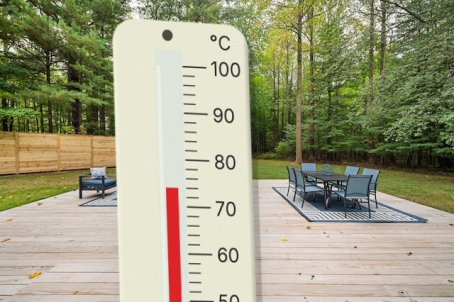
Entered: 74 °C
